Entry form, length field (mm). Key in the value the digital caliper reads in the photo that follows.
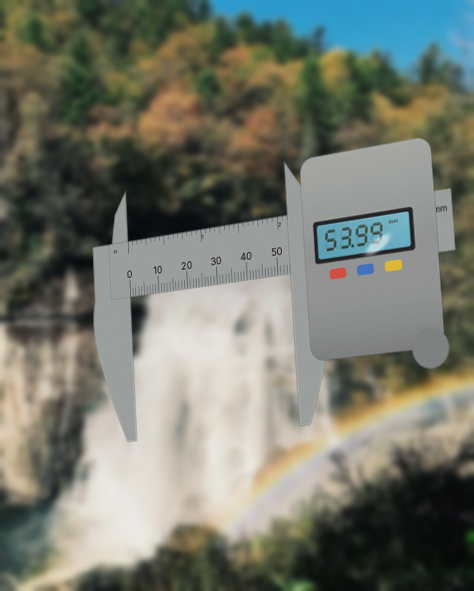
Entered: 53.99 mm
